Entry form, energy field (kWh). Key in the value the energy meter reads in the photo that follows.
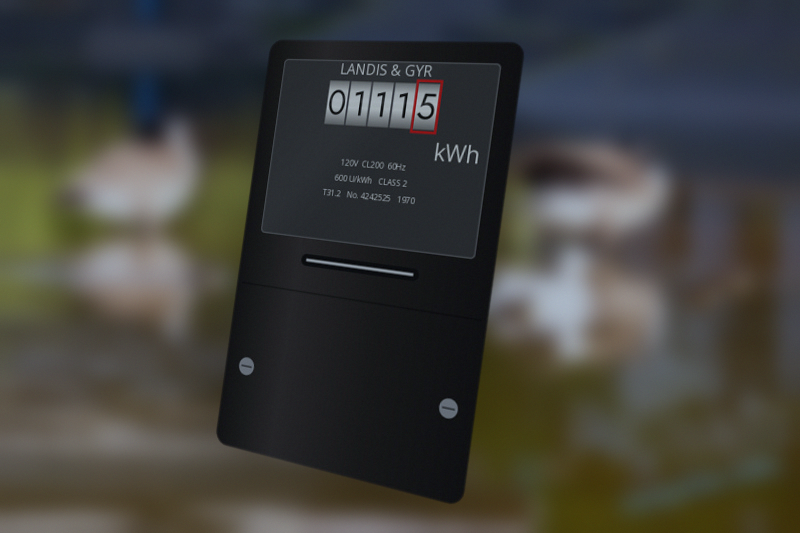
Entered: 111.5 kWh
